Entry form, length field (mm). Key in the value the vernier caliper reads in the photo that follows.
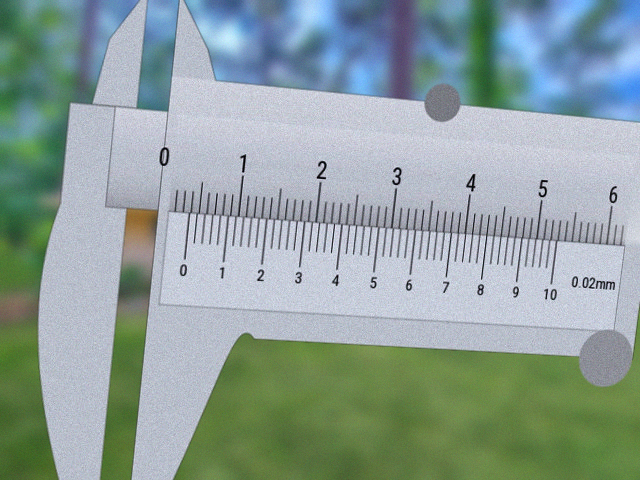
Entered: 3.8 mm
